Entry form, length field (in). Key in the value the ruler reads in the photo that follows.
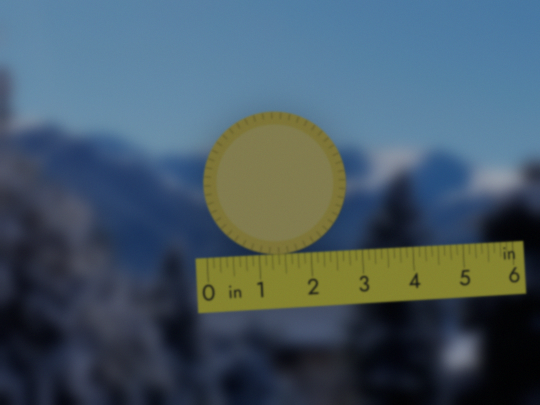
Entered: 2.75 in
